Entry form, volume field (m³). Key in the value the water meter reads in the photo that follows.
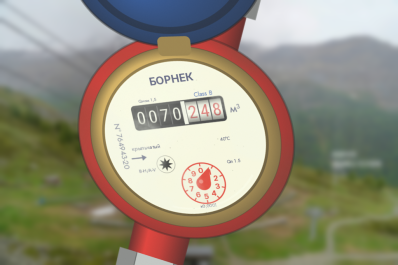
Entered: 70.2480 m³
